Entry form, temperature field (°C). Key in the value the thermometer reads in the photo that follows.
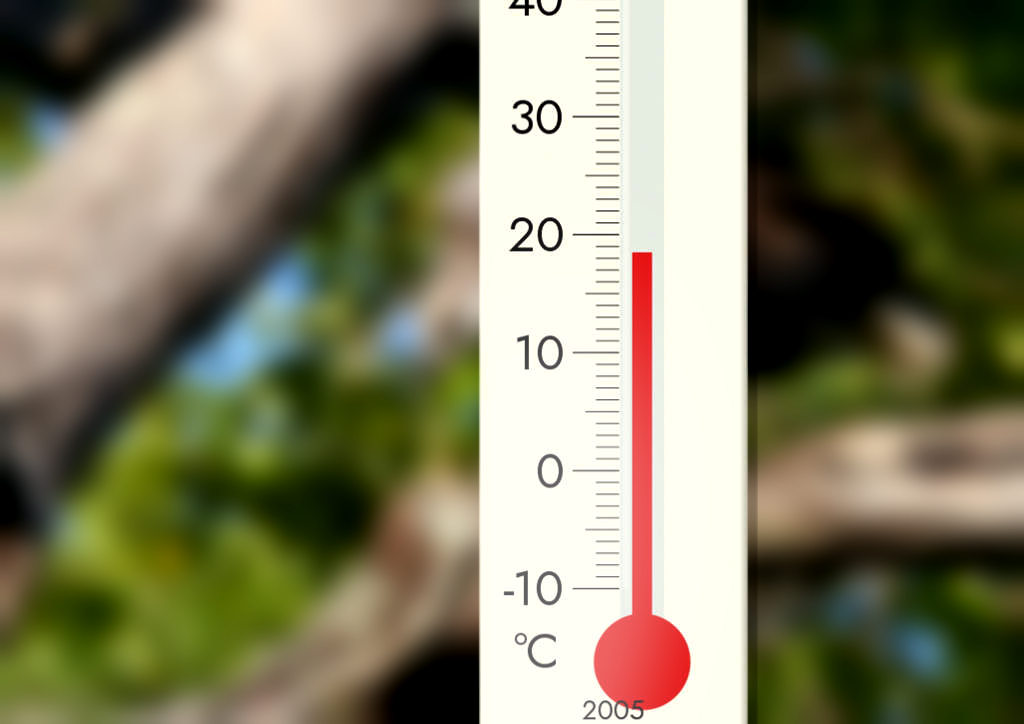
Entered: 18.5 °C
